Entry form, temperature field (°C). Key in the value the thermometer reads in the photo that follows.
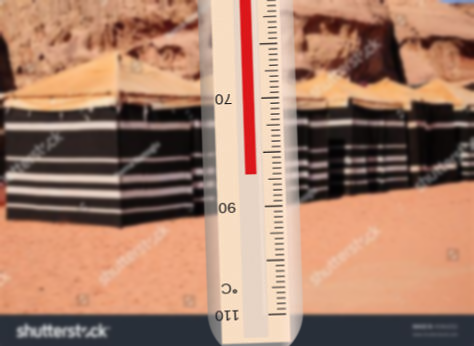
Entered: 84 °C
